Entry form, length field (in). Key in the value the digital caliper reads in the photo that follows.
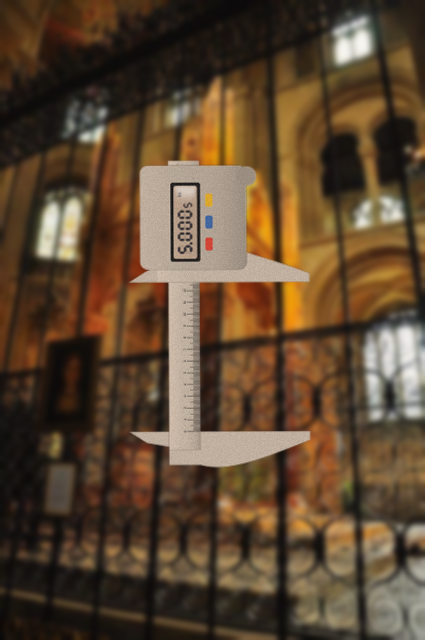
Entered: 5.0005 in
